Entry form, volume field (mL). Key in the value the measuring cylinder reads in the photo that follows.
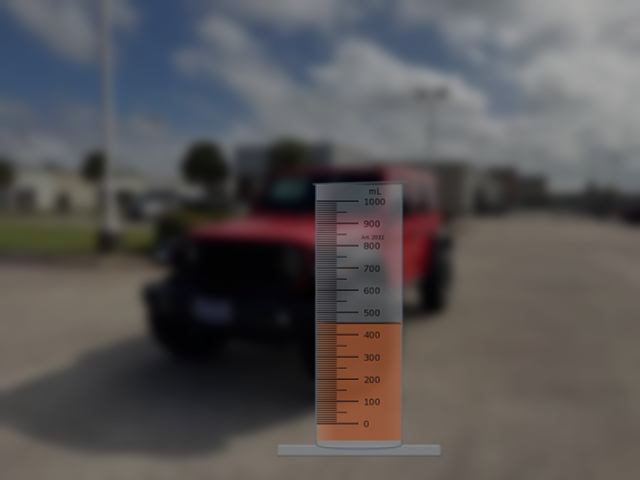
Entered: 450 mL
